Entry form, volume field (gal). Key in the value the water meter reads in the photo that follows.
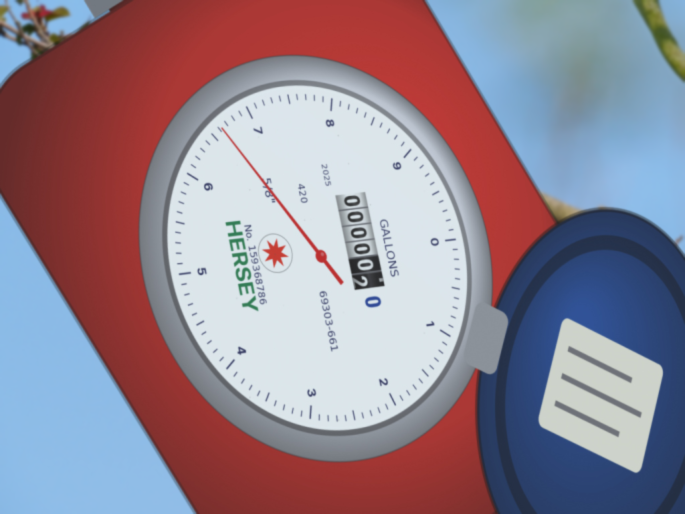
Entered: 16.6 gal
